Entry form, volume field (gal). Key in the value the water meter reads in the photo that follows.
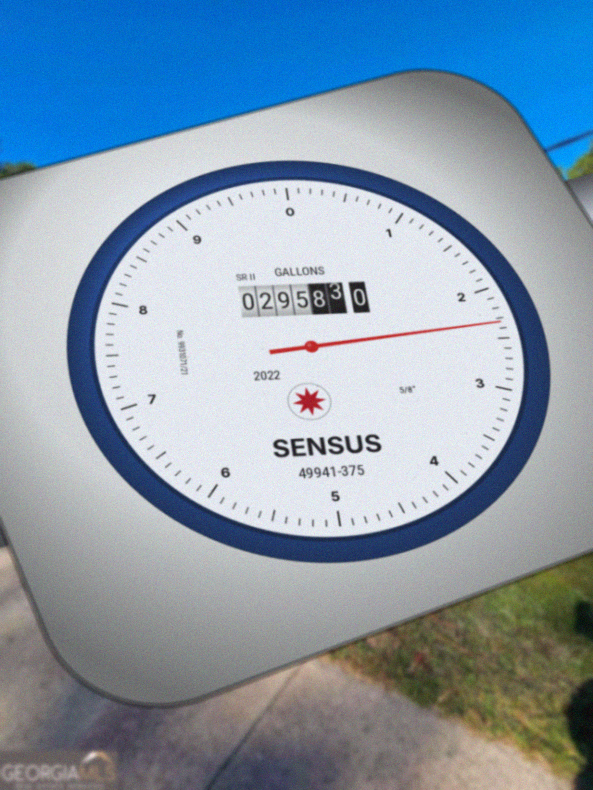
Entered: 295832.3 gal
